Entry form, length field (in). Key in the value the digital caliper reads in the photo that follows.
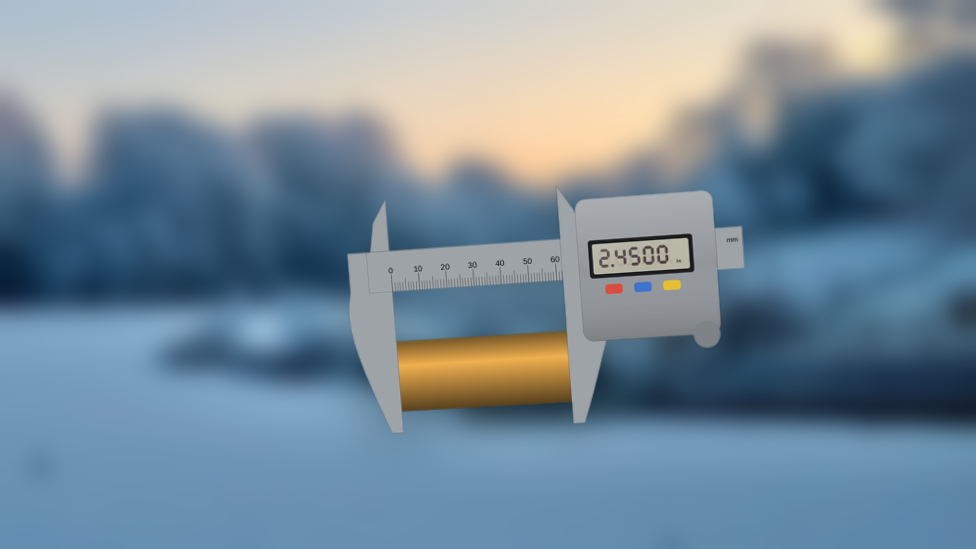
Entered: 2.4500 in
